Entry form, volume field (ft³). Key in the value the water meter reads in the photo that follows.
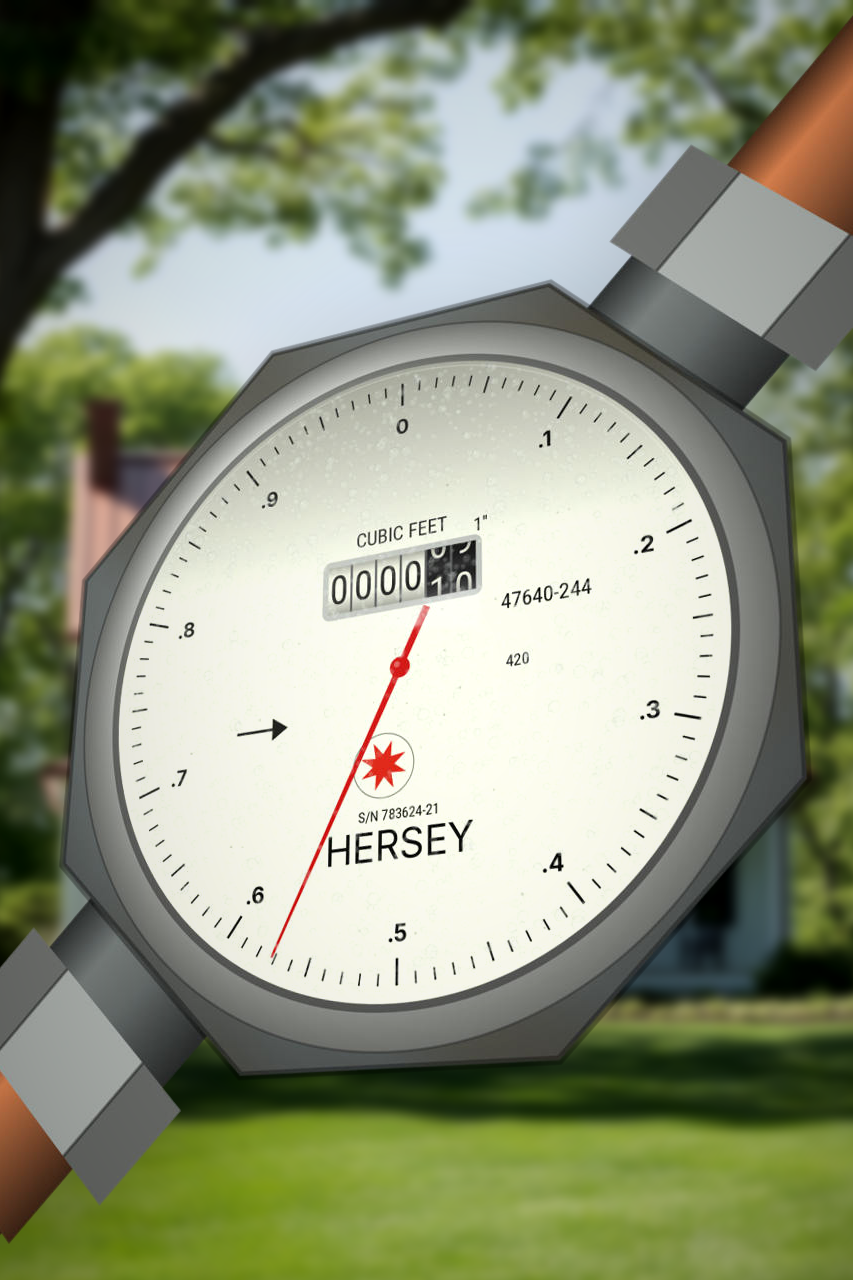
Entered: 9.57 ft³
